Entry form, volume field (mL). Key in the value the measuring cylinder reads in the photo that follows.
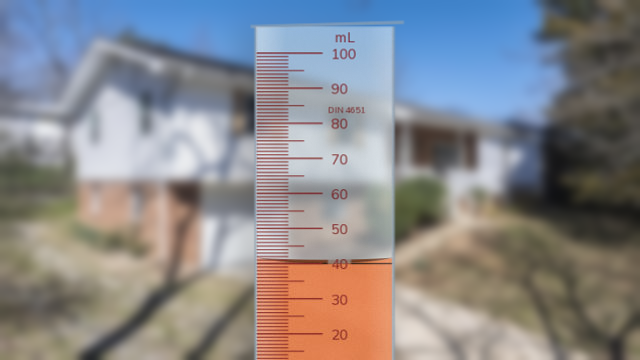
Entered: 40 mL
